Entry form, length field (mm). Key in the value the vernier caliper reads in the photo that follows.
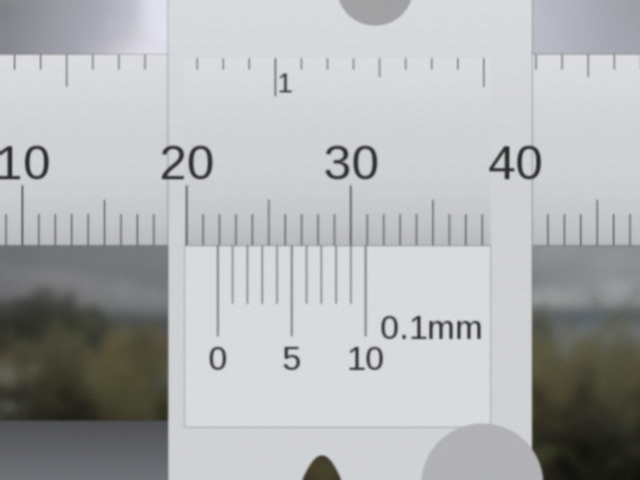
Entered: 21.9 mm
